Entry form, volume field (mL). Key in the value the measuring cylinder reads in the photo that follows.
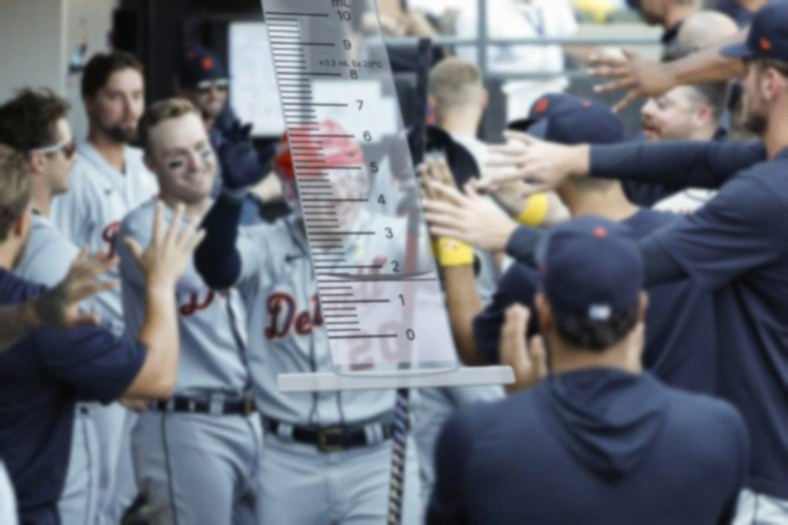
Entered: 1.6 mL
